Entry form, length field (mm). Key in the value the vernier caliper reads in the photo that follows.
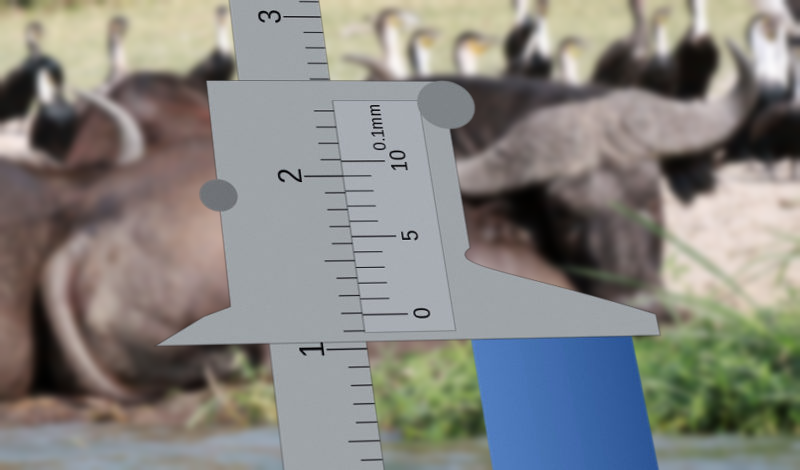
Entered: 11.9 mm
